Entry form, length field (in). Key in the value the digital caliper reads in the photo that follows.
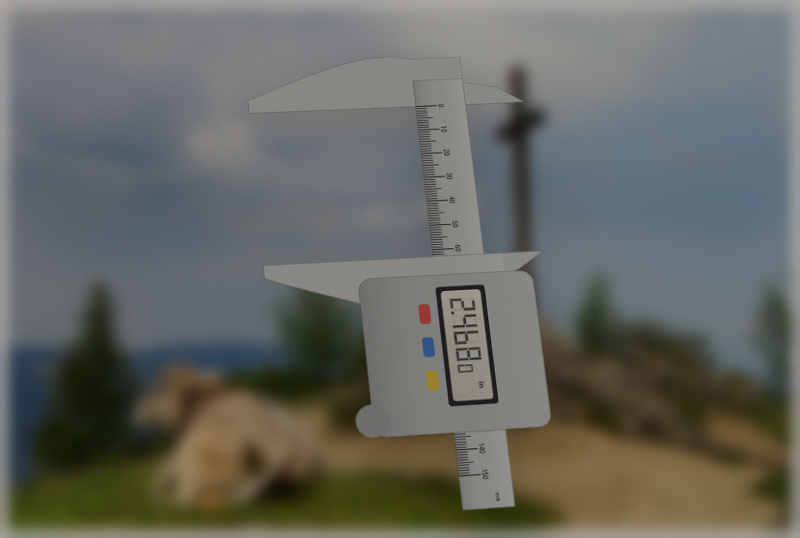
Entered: 2.4680 in
